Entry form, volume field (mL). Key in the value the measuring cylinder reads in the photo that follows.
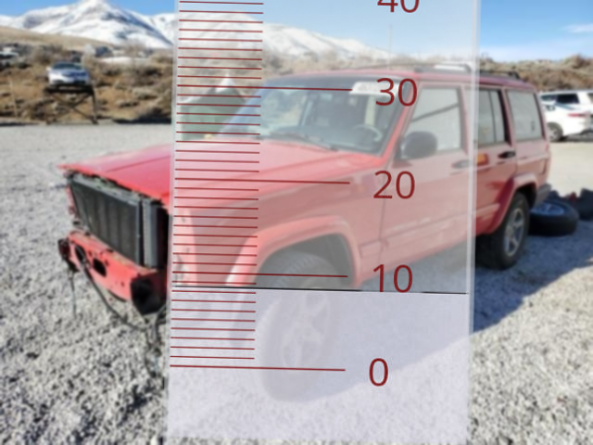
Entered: 8.5 mL
